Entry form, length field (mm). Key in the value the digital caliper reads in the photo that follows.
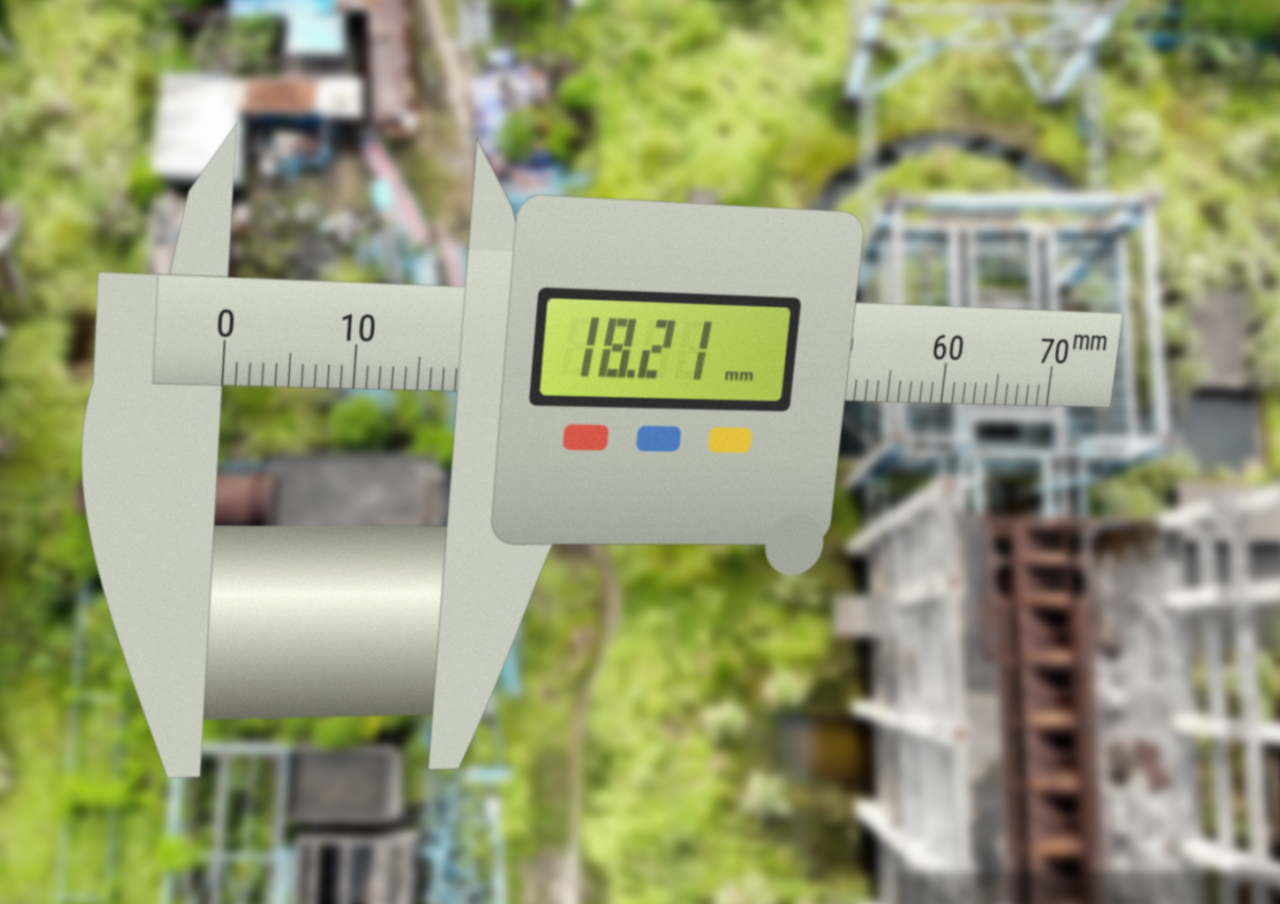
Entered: 18.21 mm
